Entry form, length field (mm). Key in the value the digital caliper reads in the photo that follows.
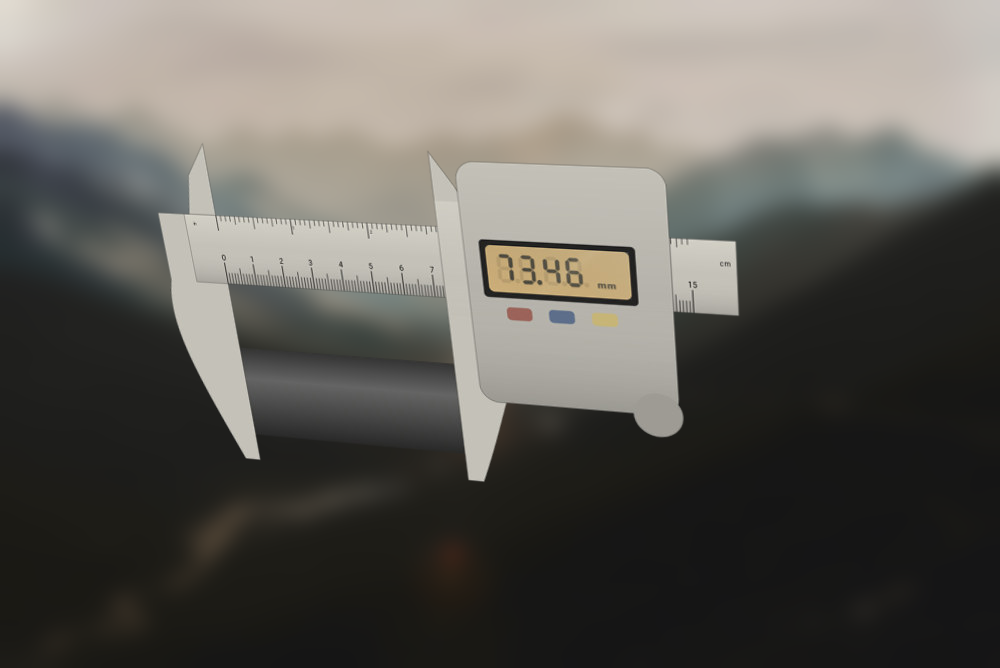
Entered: 73.46 mm
